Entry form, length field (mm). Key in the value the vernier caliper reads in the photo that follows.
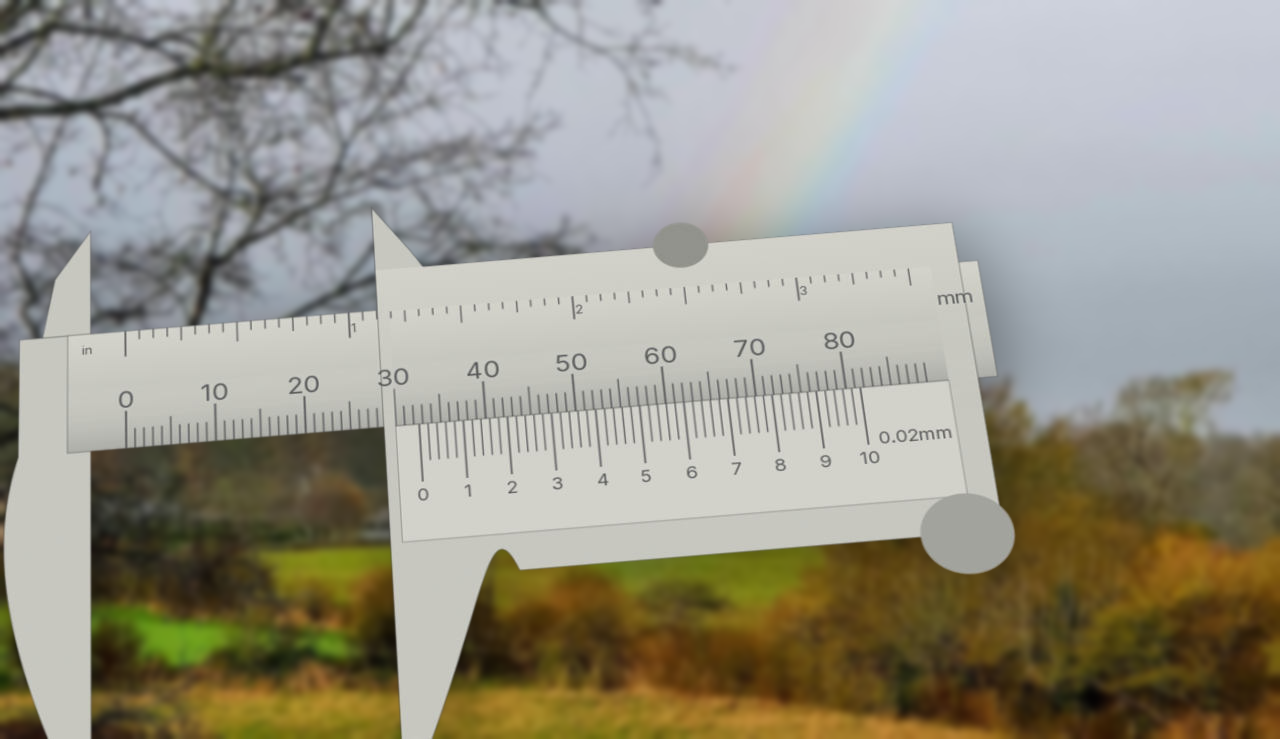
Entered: 32.6 mm
